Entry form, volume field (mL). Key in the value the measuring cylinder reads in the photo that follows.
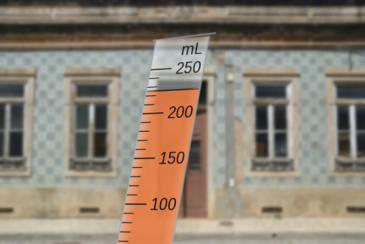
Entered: 225 mL
